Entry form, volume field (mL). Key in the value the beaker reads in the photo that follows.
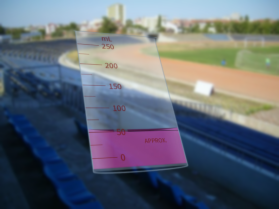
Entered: 50 mL
